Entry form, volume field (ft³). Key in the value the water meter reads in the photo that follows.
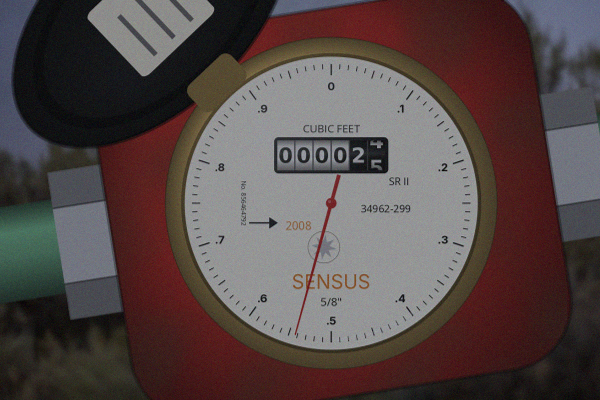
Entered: 24.54 ft³
